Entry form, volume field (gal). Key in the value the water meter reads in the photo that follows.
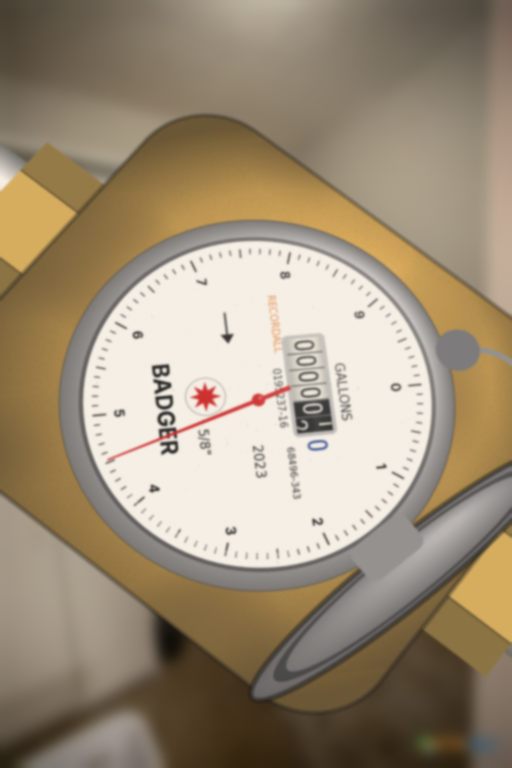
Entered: 14.5 gal
